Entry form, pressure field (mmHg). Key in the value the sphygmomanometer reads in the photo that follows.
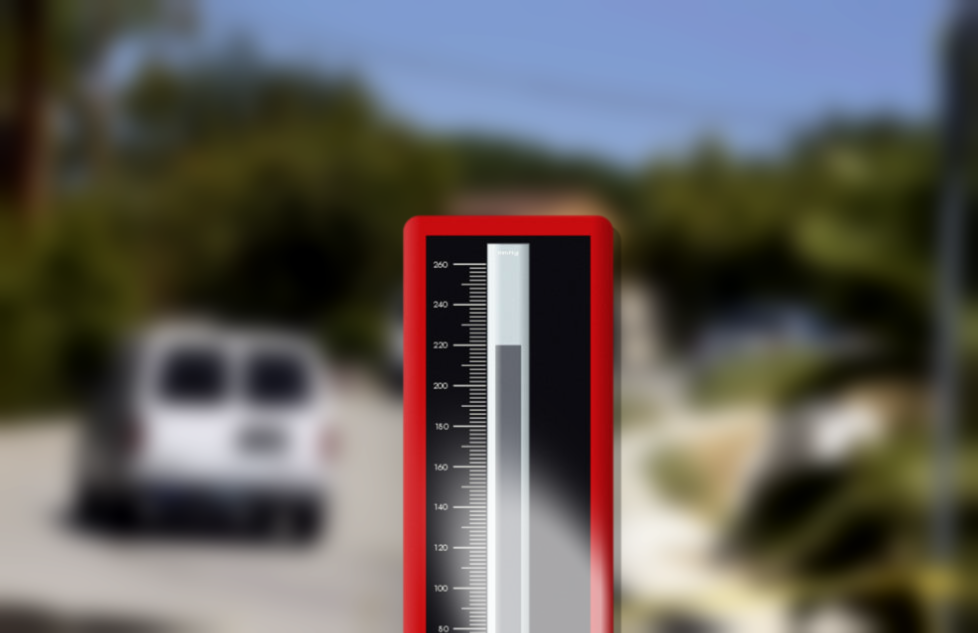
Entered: 220 mmHg
